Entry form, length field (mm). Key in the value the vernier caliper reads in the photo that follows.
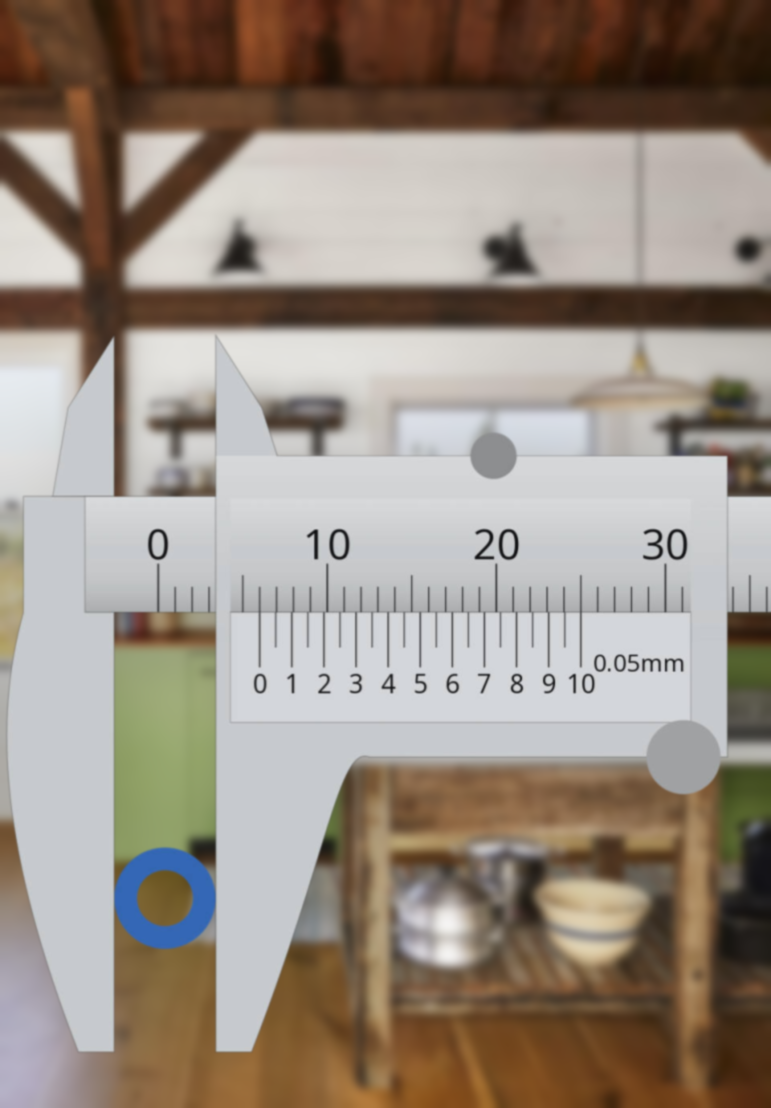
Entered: 6.0 mm
